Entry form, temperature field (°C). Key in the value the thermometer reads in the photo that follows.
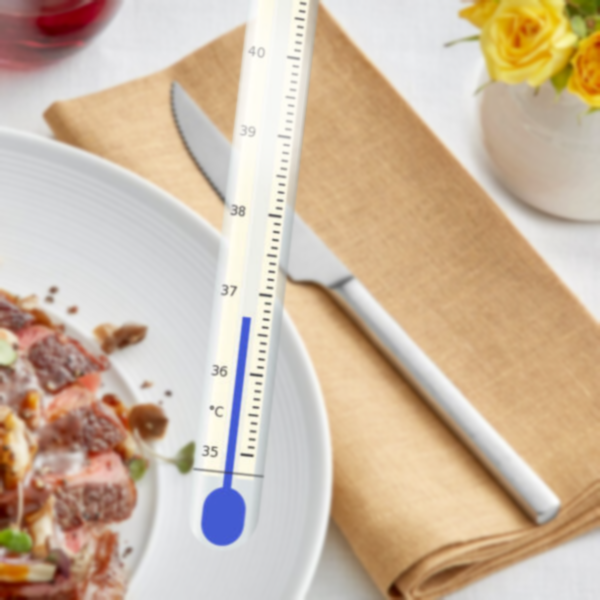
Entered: 36.7 °C
